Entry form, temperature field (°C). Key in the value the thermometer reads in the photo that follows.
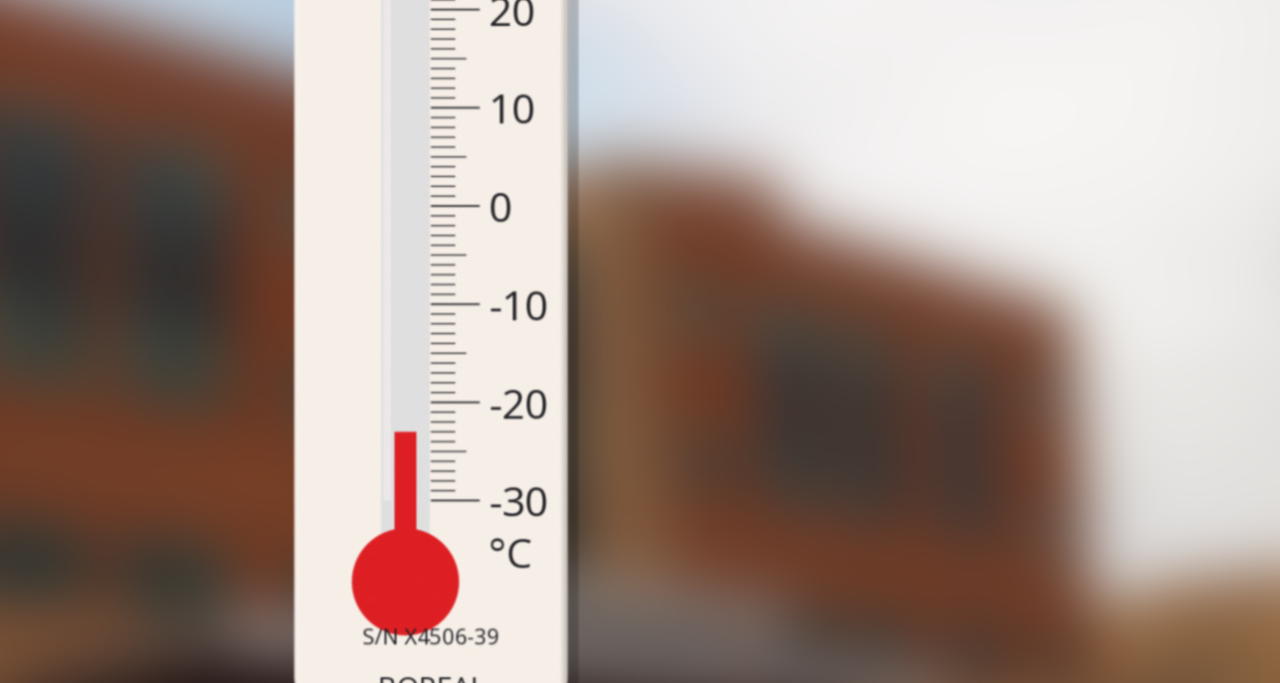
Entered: -23 °C
